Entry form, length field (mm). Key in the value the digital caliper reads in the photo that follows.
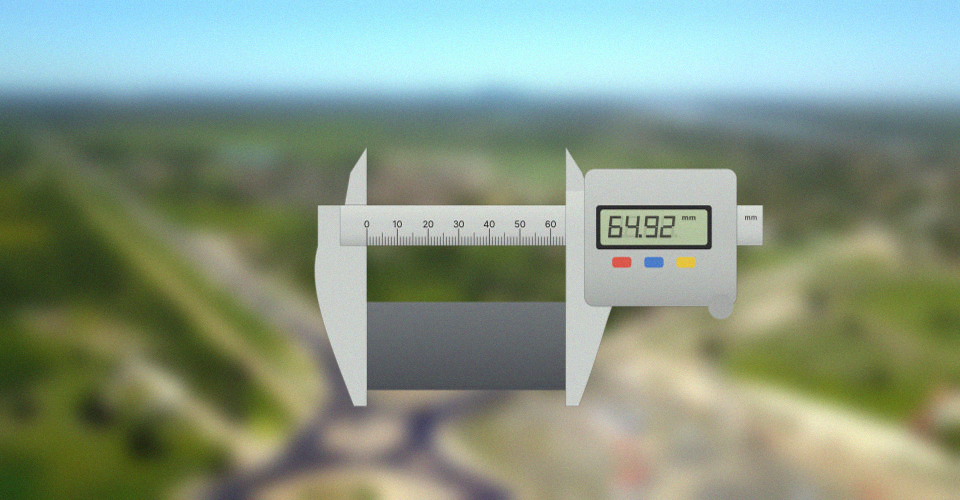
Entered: 64.92 mm
